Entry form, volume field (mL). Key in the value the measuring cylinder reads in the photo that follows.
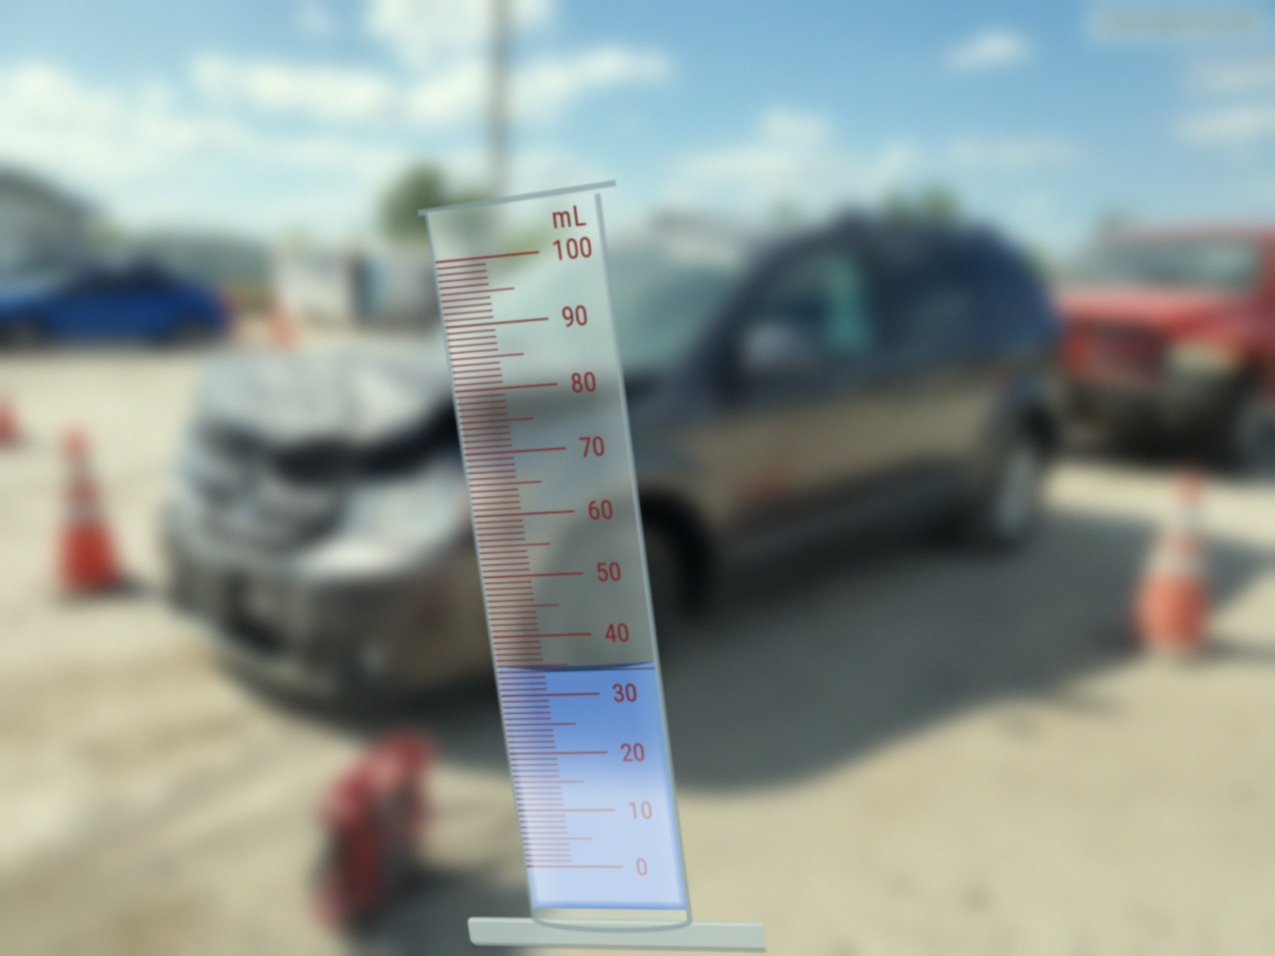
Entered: 34 mL
